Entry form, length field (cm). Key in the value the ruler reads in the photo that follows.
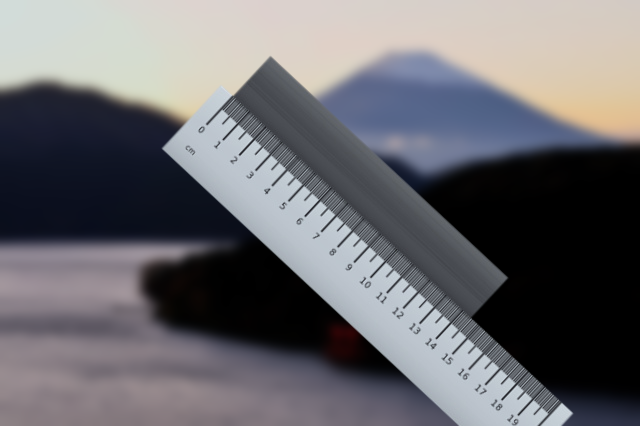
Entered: 14.5 cm
